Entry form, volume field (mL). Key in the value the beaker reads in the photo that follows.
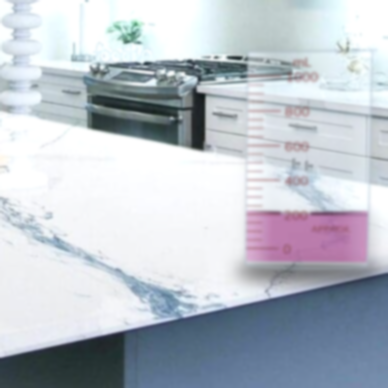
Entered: 200 mL
